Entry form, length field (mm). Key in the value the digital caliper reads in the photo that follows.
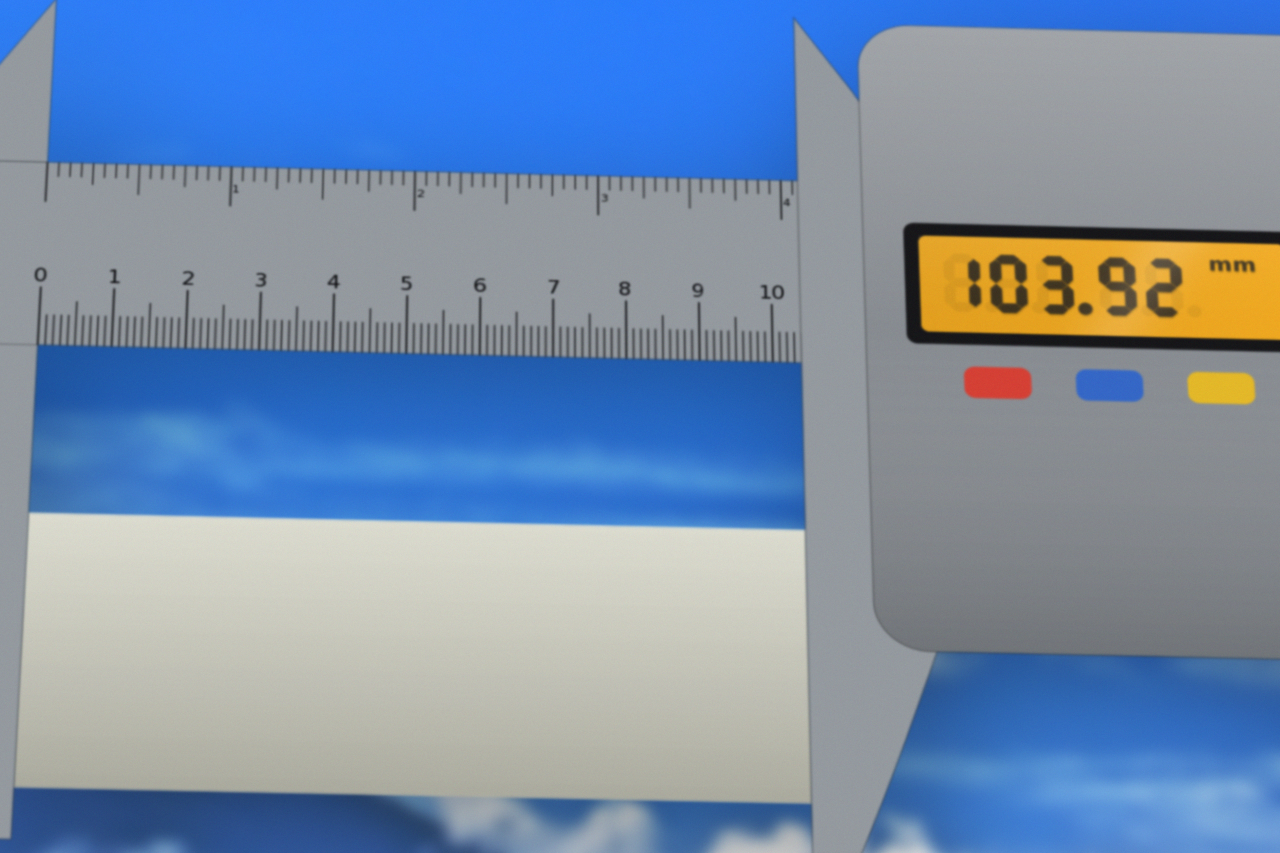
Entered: 103.92 mm
